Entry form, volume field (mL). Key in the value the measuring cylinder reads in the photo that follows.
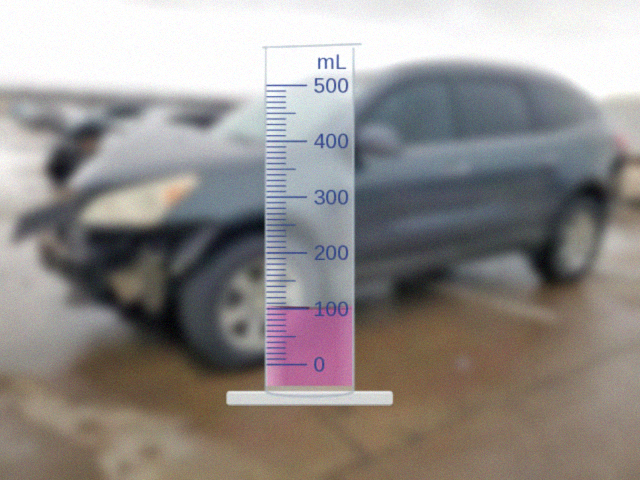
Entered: 100 mL
